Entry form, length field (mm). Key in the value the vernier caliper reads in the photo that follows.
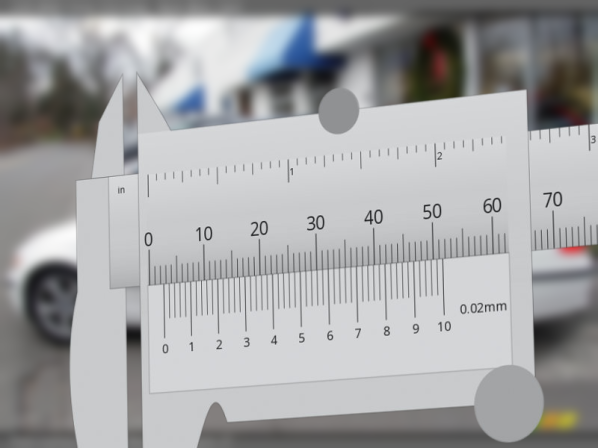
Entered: 2.6 mm
